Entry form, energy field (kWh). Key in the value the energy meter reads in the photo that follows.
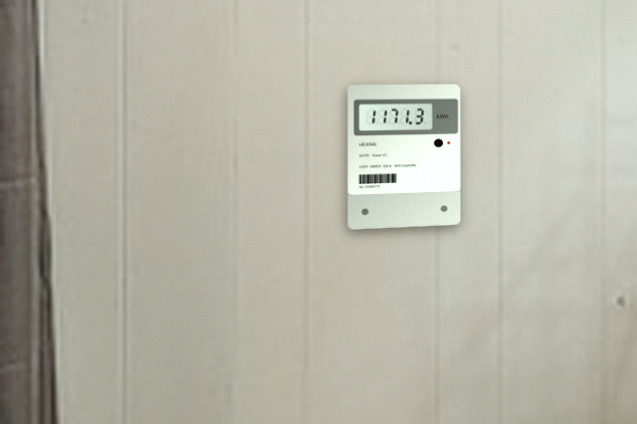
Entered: 1171.3 kWh
